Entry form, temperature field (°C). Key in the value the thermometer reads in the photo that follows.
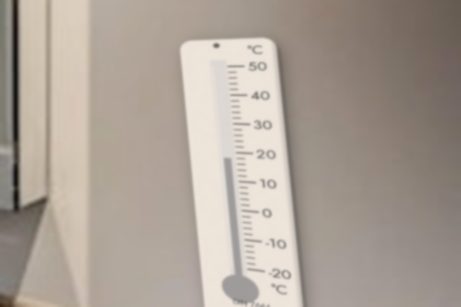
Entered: 18 °C
